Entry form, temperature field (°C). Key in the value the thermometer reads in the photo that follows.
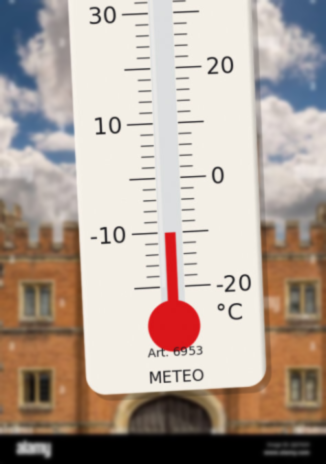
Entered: -10 °C
